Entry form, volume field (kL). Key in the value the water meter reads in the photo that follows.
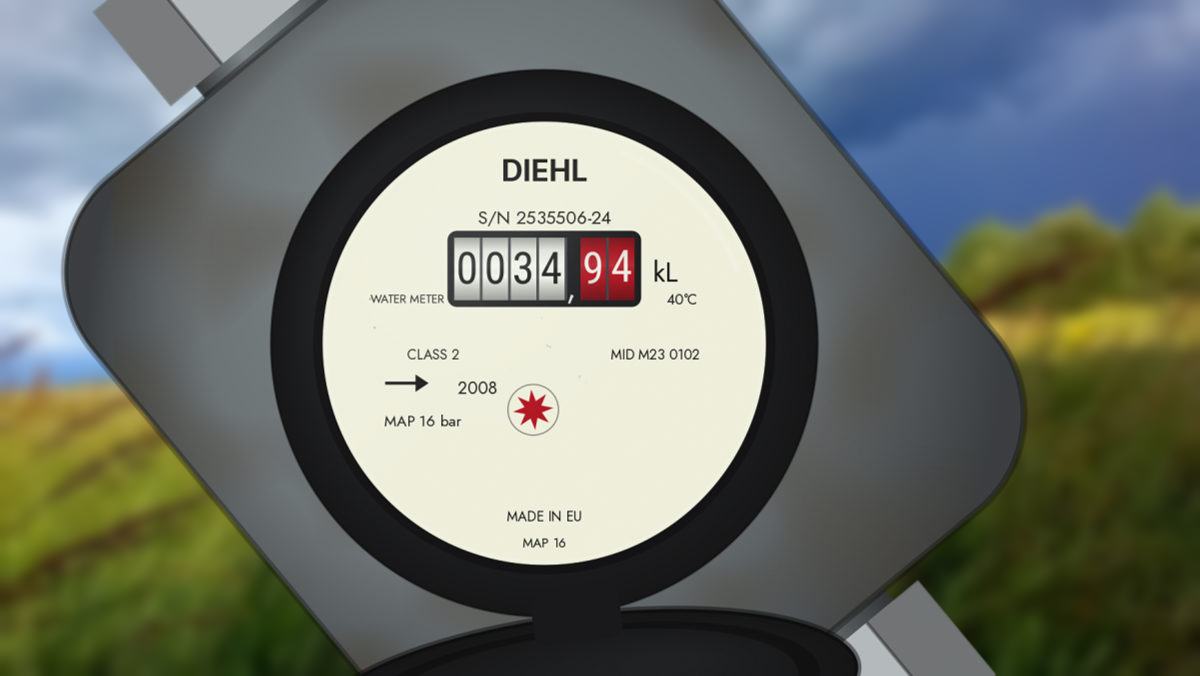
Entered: 34.94 kL
